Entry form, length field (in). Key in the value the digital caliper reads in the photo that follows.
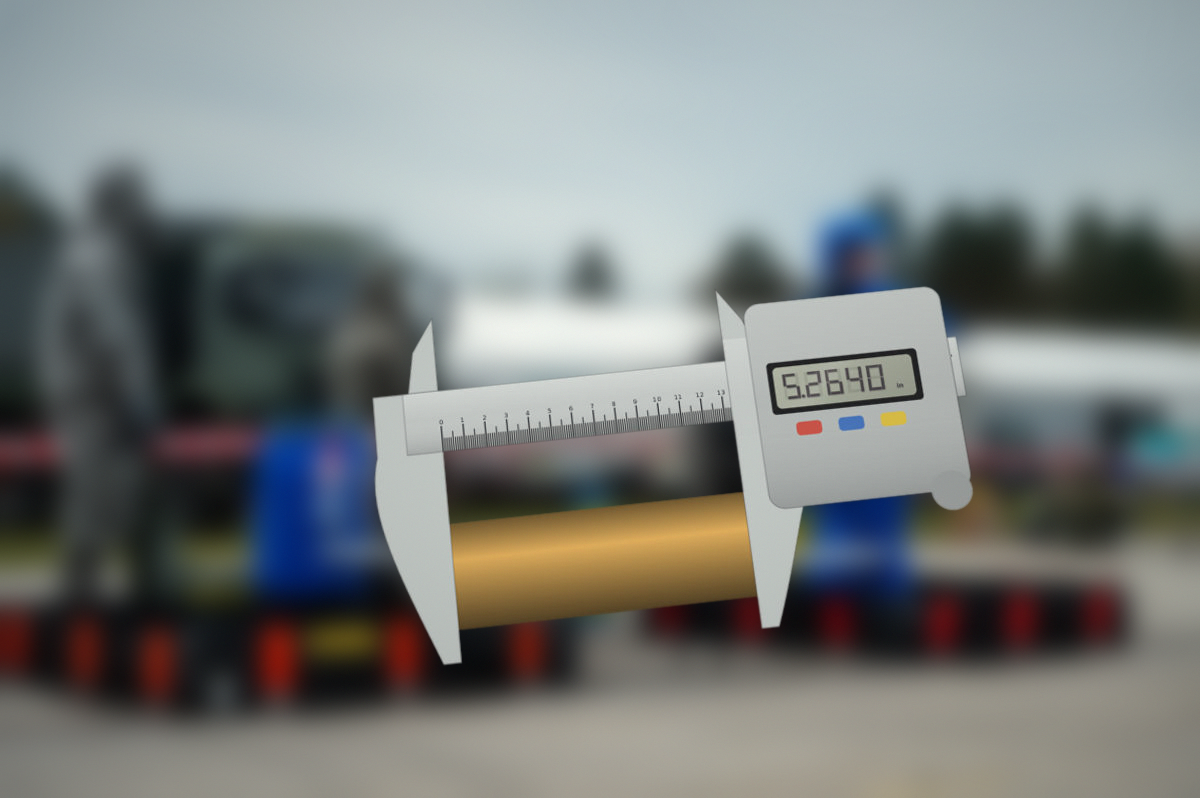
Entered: 5.2640 in
